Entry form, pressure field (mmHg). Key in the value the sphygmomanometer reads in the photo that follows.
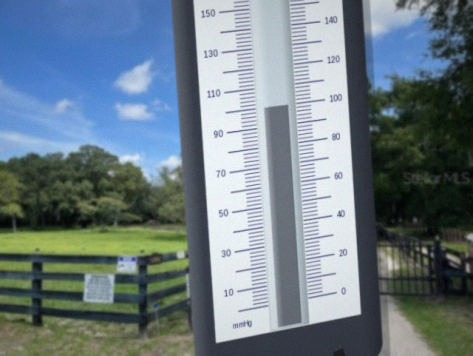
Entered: 100 mmHg
